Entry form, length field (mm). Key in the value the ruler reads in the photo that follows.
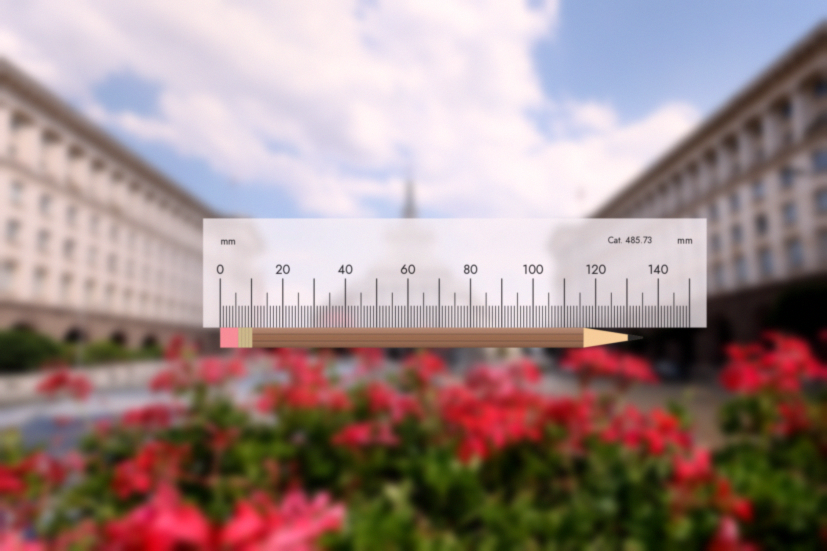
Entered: 135 mm
